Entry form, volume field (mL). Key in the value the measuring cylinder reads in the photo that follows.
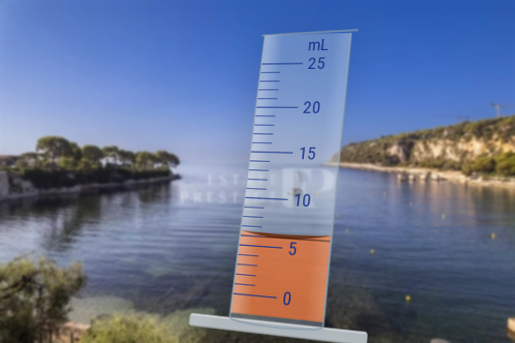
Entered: 6 mL
